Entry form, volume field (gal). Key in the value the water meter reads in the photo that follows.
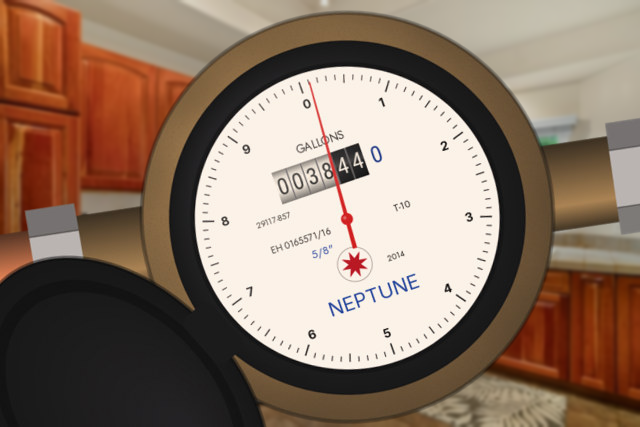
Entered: 38440.1 gal
